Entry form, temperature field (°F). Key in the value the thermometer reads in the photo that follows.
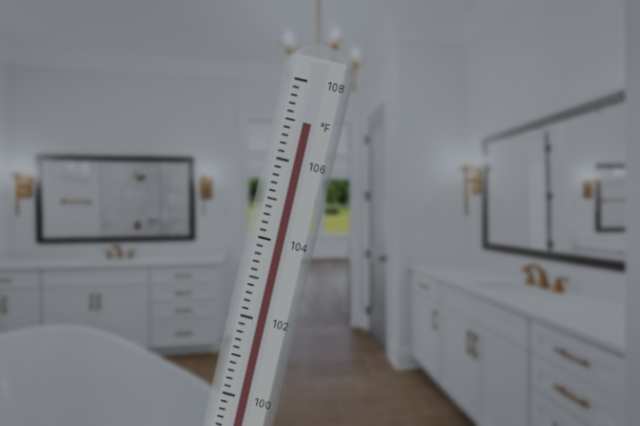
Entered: 107 °F
